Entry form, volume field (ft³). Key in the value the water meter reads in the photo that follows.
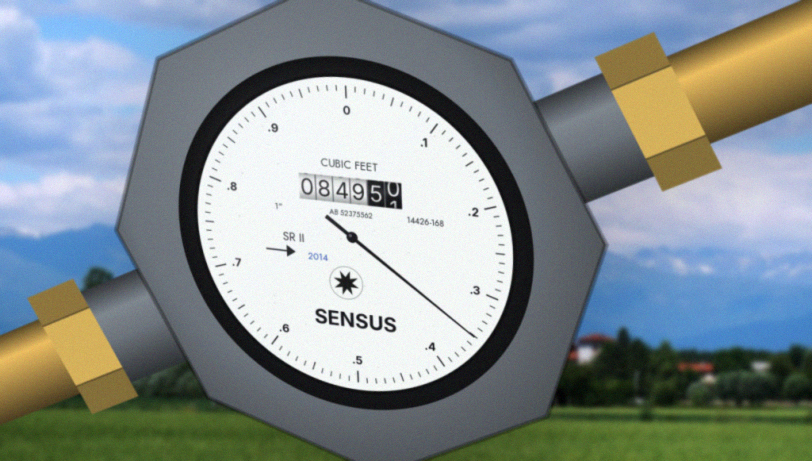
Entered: 84950.35 ft³
